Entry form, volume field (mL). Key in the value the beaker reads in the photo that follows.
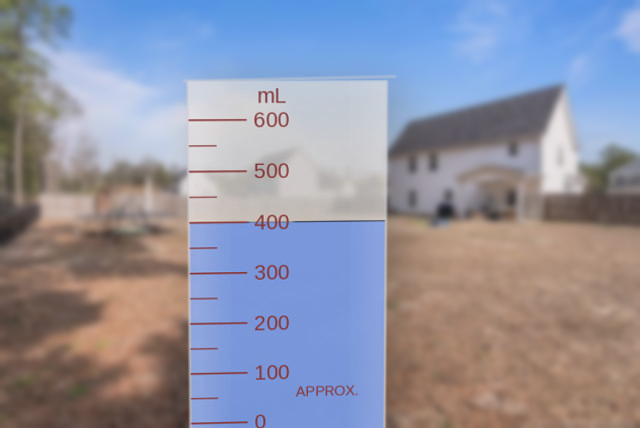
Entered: 400 mL
